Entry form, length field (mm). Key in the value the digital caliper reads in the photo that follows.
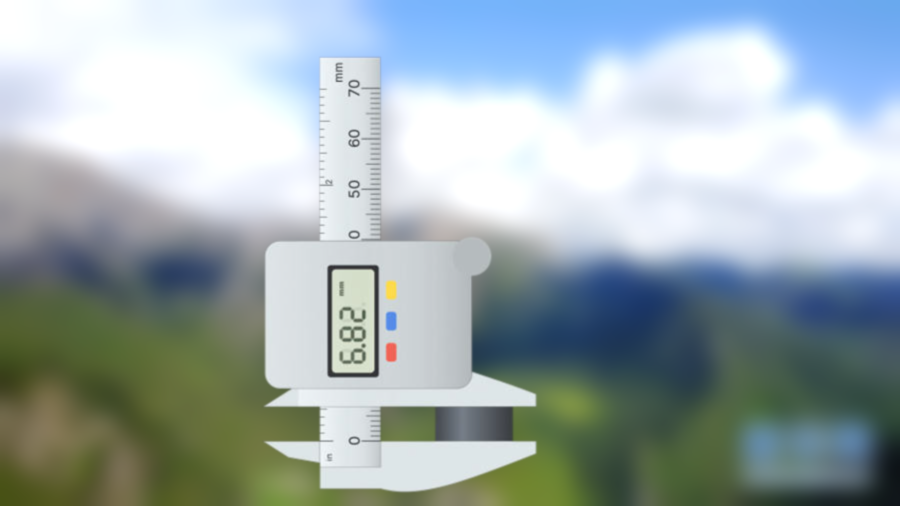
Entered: 6.82 mm
